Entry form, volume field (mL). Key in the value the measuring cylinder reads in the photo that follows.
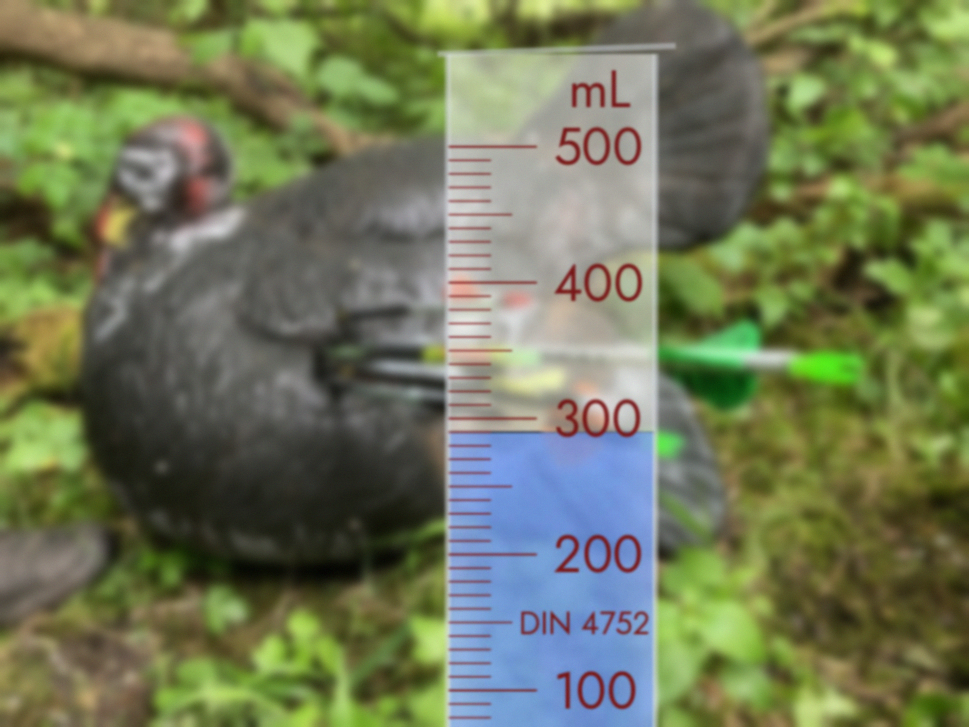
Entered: 290 mL
